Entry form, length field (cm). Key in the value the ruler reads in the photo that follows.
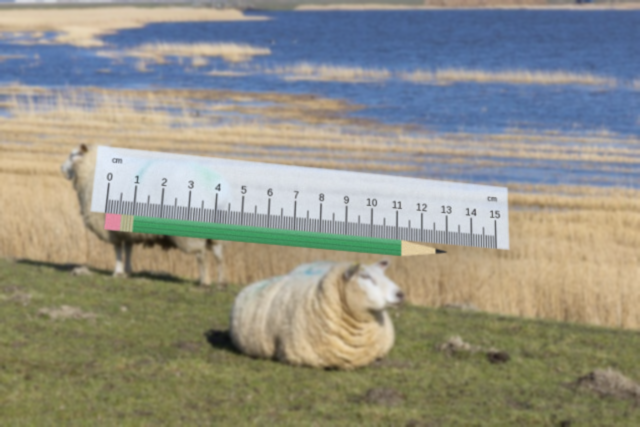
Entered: 13 cm
